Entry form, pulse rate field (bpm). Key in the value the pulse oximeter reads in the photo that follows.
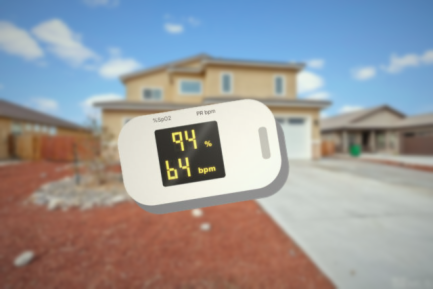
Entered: 64 bpm
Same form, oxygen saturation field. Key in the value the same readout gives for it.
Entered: 94 %
